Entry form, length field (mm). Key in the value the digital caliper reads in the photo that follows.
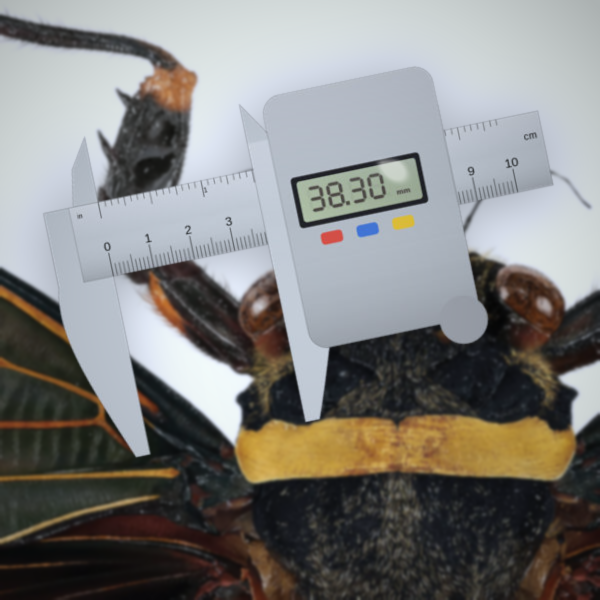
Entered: 38.30 mm
